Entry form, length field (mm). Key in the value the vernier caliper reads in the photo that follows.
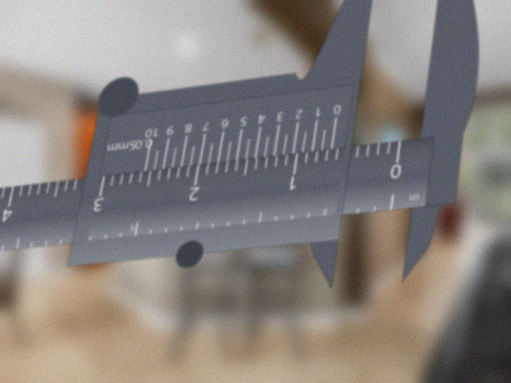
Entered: 6.6 mm
